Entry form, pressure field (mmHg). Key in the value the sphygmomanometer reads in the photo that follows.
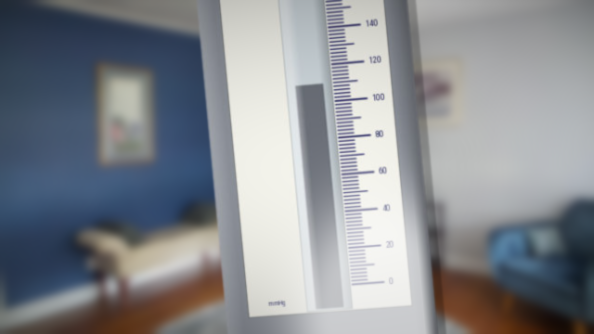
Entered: 110 mmHg
